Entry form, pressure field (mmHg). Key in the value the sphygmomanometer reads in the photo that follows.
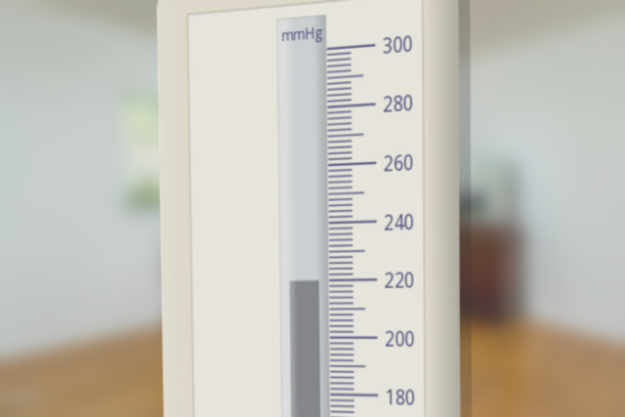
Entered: 220 mmHg
